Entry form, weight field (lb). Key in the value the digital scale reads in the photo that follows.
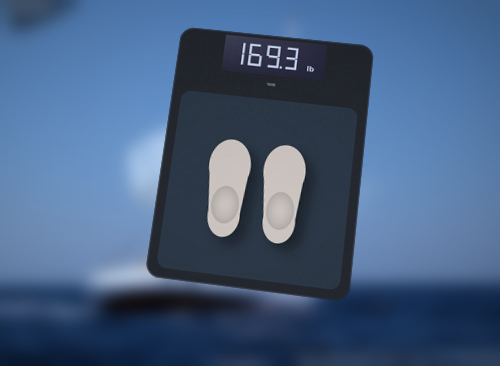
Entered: 169.3 lb
